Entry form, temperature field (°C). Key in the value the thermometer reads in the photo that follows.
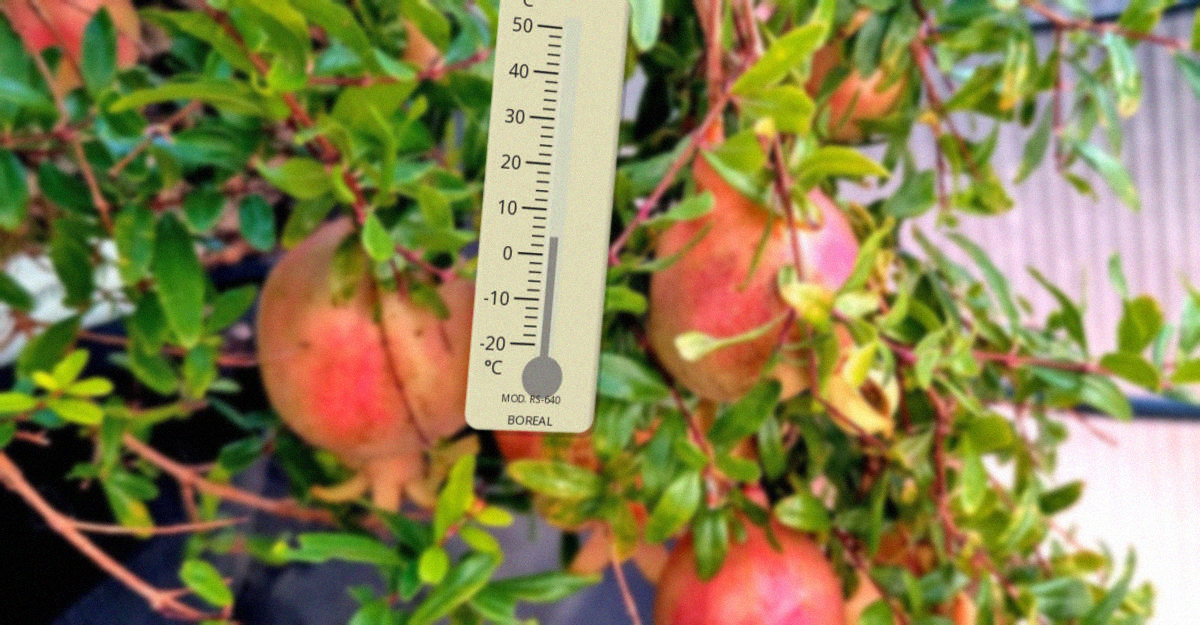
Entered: 4 °C
